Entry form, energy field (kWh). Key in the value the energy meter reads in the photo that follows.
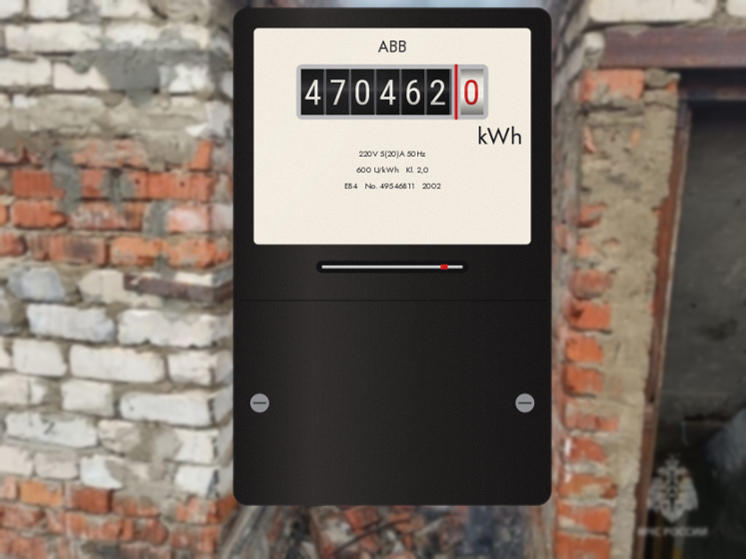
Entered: 470462.0 kWh
